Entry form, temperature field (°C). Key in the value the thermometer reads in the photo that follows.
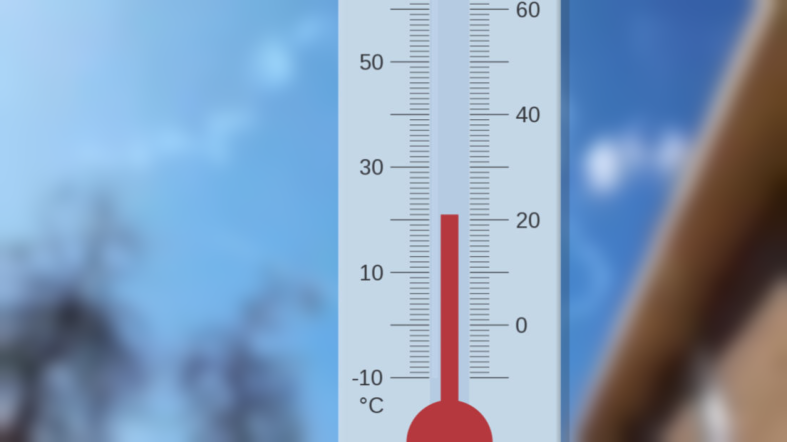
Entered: 21 °C
